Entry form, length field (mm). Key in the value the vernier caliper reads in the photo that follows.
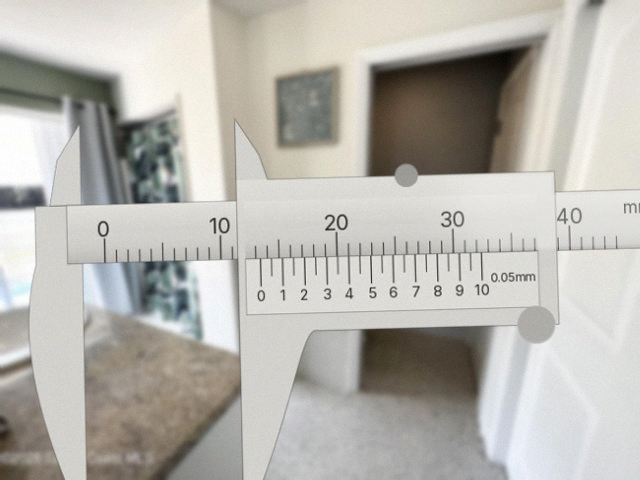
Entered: 13.4 mm
